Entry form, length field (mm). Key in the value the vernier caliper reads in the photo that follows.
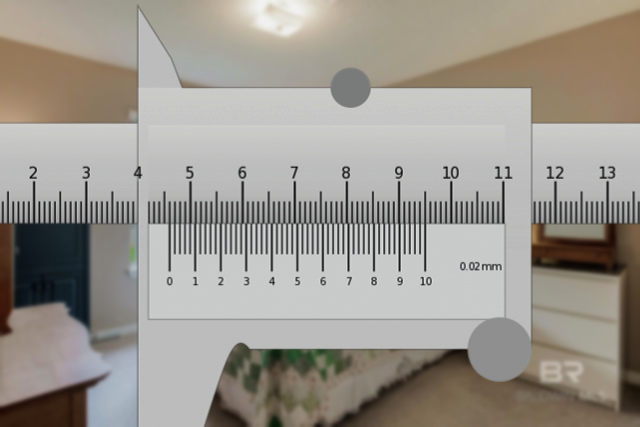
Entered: 46.0 mm
